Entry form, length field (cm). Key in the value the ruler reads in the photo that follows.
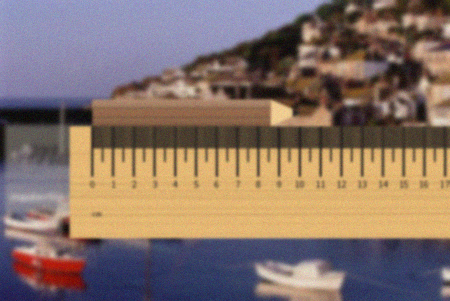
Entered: 10 cm
